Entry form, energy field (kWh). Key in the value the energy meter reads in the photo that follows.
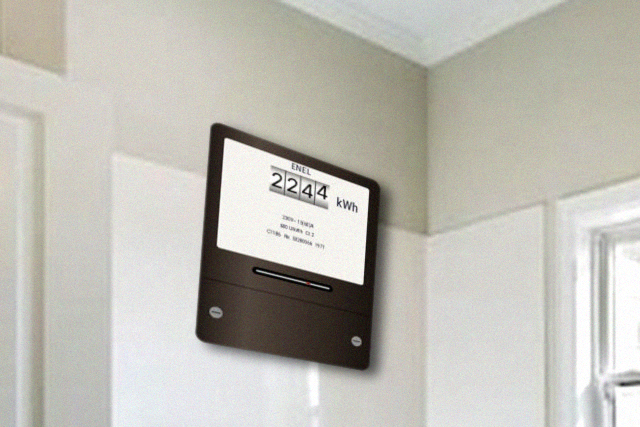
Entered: 2244 kWh
